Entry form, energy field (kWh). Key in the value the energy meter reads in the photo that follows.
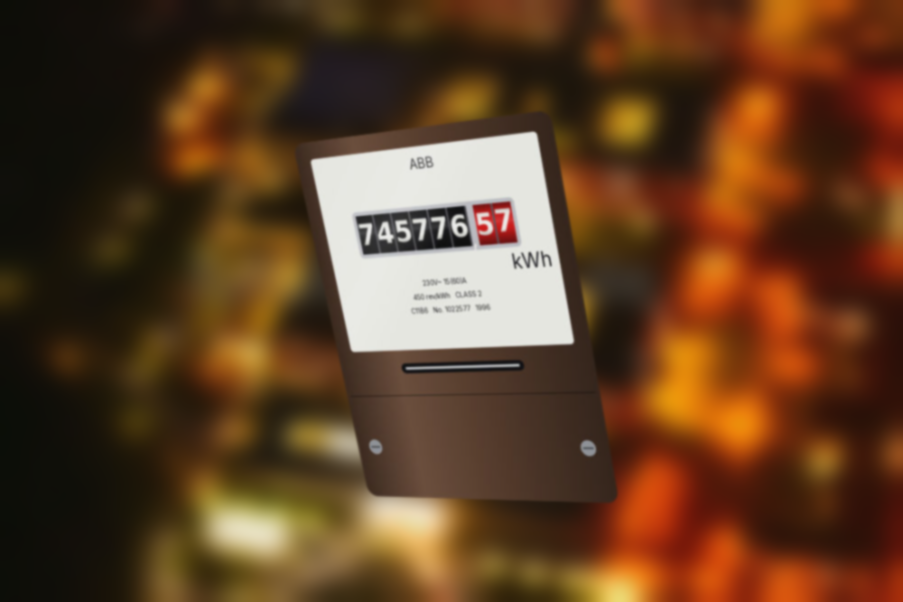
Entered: 745776.57 kWh
